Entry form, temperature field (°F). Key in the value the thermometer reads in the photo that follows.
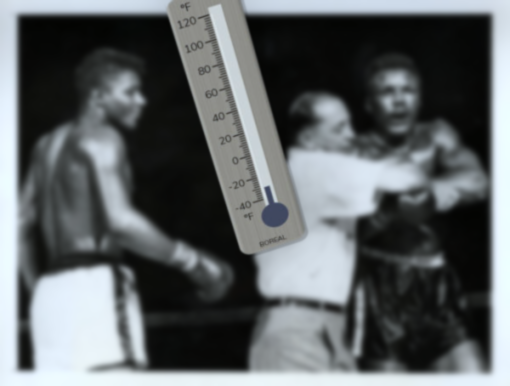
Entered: -30 °F
